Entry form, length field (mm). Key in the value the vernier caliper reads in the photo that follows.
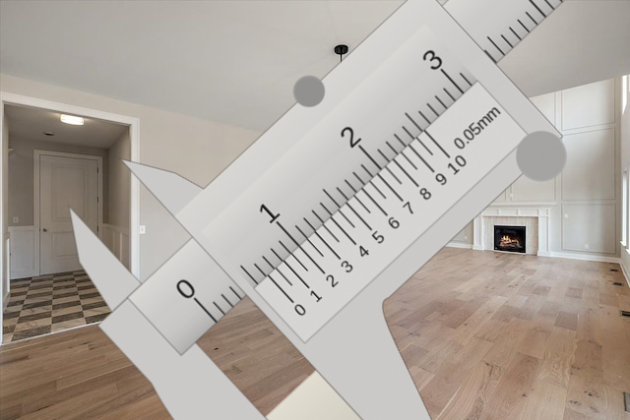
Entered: 6.2 mm
